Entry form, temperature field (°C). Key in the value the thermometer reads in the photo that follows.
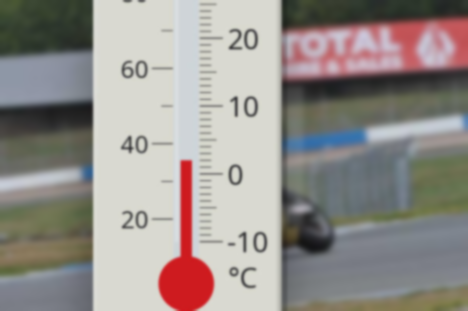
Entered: 2 °C
